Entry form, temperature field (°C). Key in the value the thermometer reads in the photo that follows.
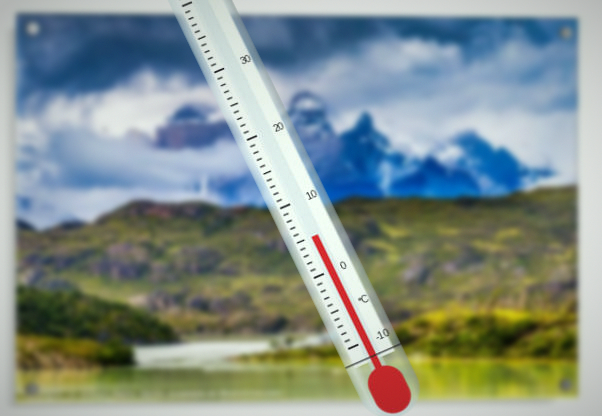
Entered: 5 °C
